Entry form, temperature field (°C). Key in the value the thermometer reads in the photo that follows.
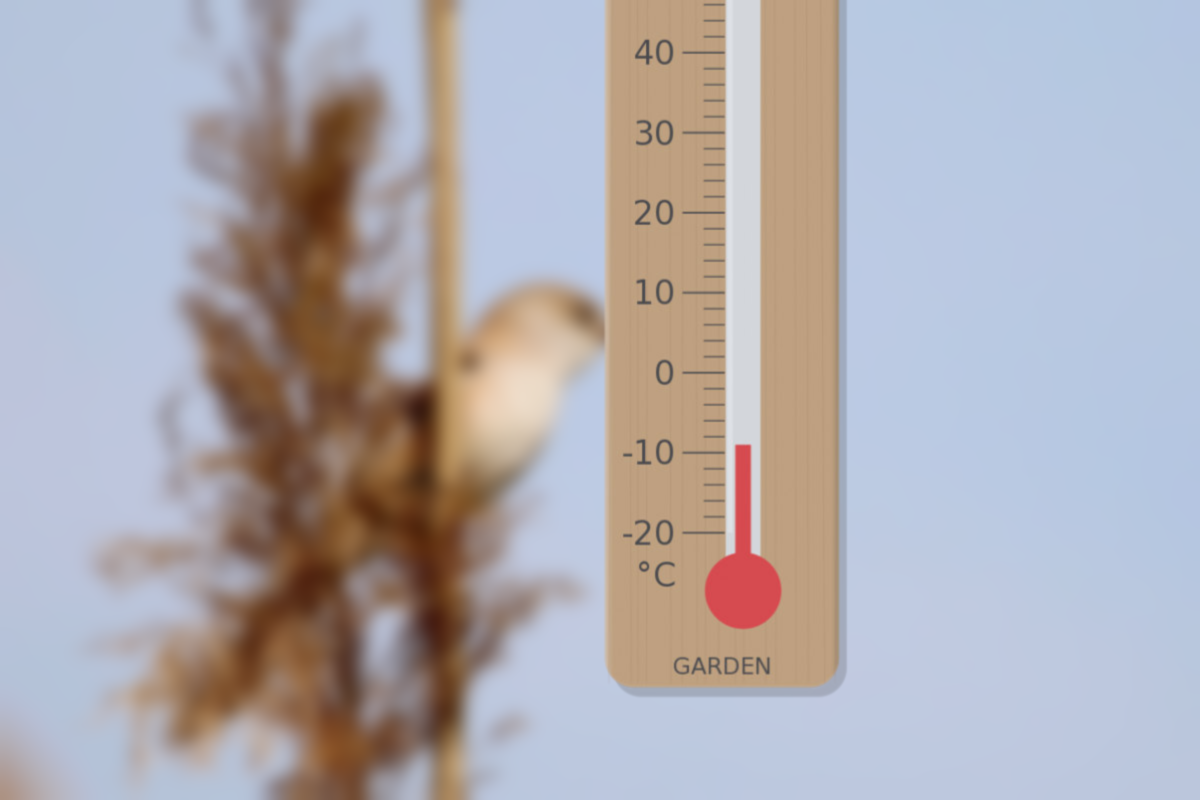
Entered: -9 °C
